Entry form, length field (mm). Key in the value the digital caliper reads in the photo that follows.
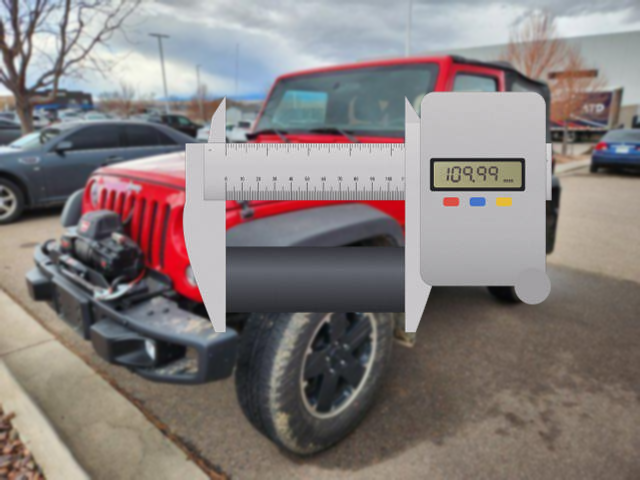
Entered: 109.99 mm
